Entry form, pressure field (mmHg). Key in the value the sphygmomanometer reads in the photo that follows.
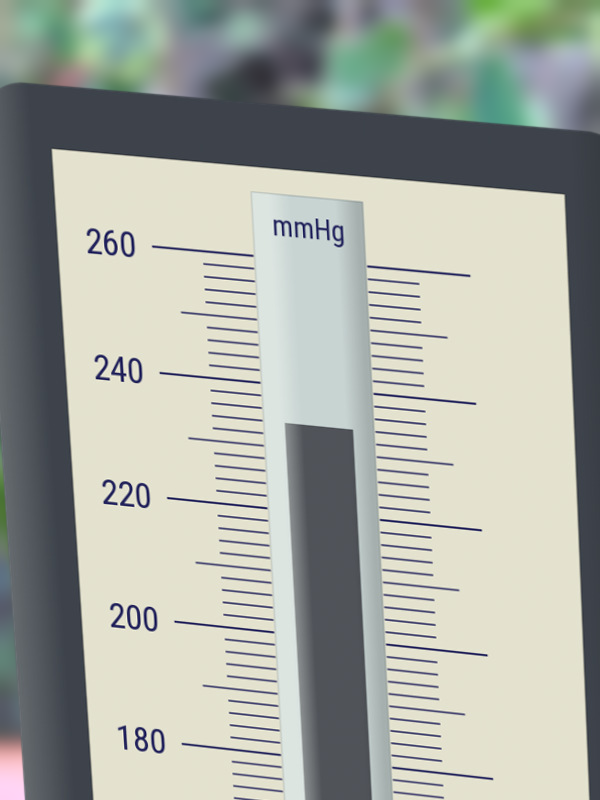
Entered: 234 mmHg
